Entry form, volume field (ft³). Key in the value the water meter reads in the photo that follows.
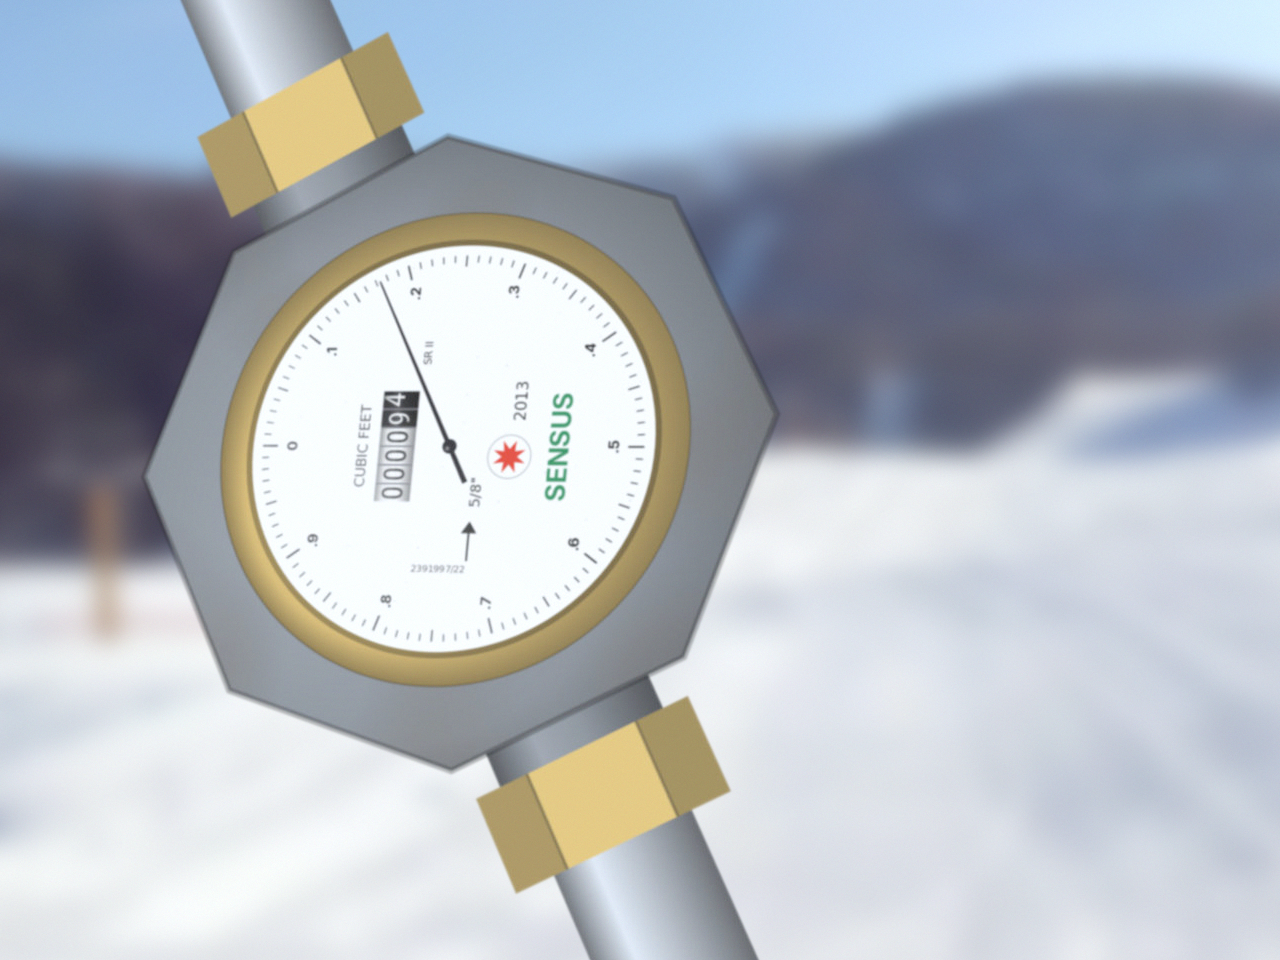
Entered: 94.17 ft³
